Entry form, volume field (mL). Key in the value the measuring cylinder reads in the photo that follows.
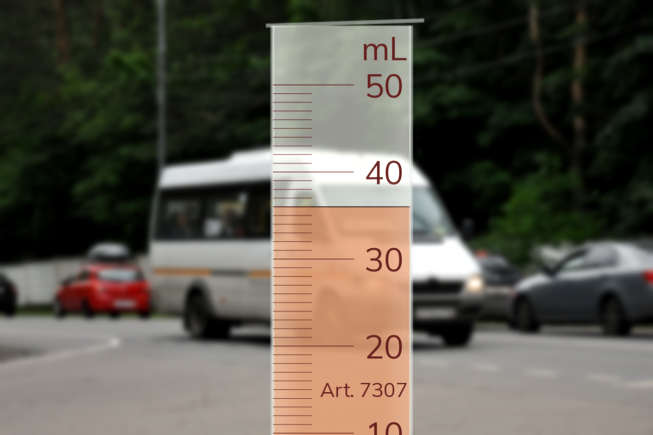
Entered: 36 mL
